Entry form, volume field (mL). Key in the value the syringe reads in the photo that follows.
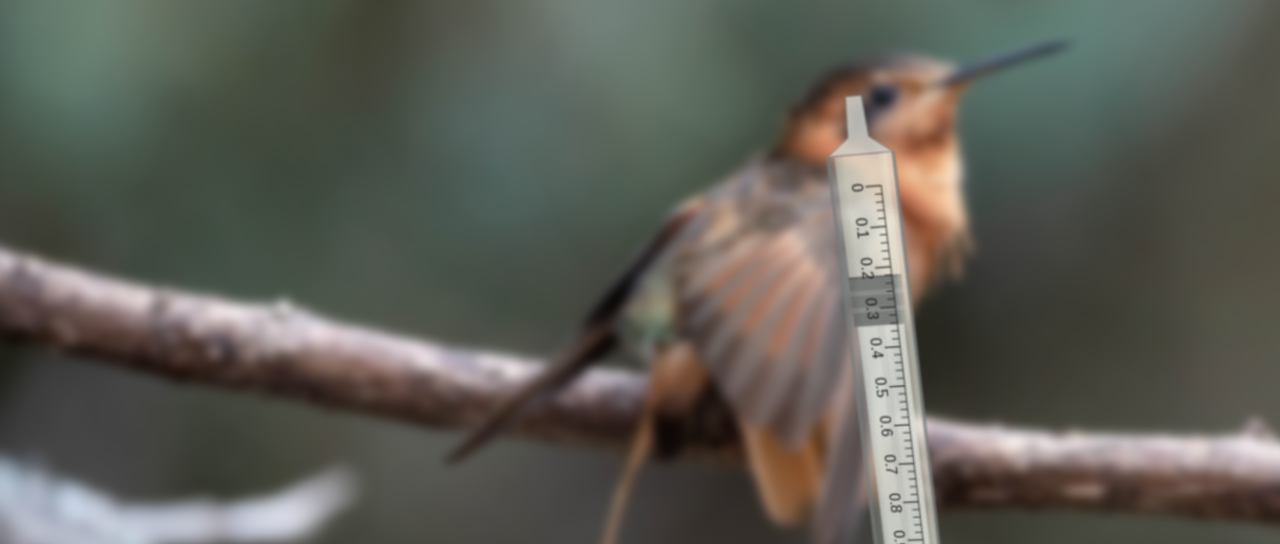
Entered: 0.22 mL
